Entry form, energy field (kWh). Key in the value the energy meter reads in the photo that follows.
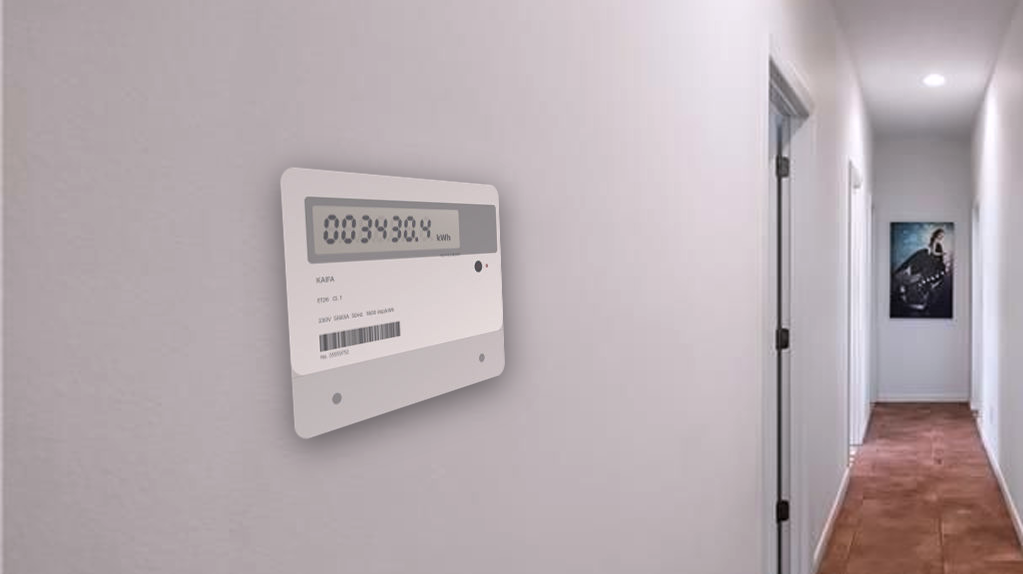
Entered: 3430.4 kWh
